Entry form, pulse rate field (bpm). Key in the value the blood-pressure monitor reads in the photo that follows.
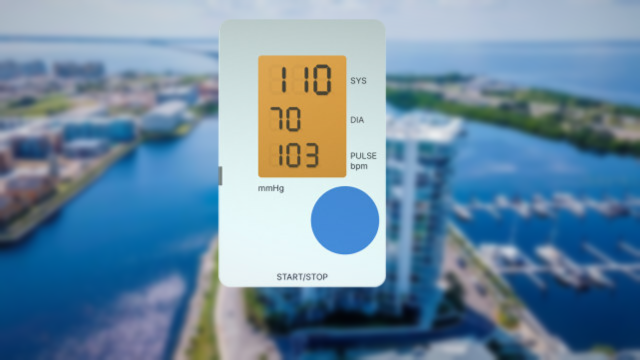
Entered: 103 bpm
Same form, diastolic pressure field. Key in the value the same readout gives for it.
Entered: 70 mmHg
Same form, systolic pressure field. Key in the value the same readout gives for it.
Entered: 110 mmHg
